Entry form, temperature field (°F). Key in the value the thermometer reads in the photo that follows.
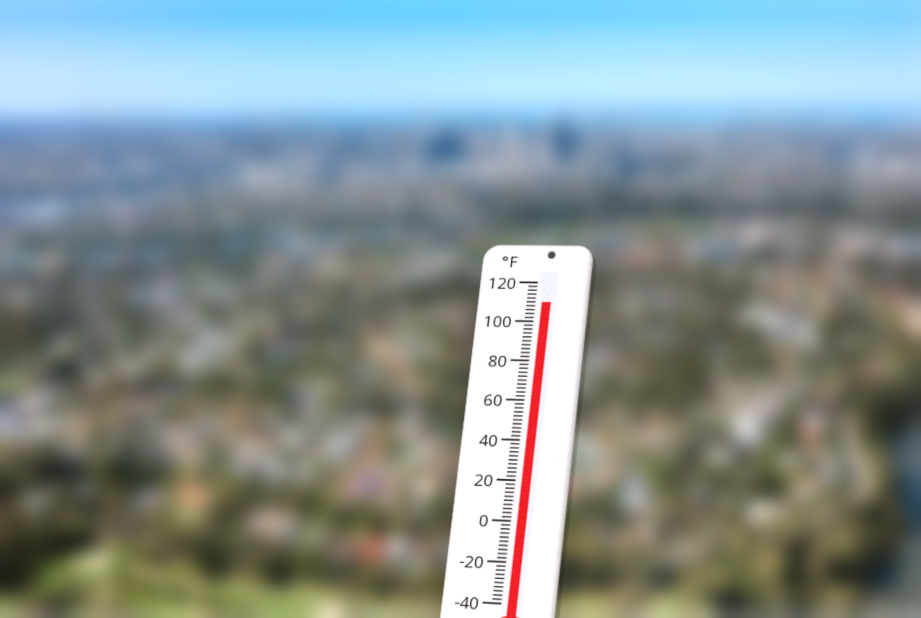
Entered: 110 °F
